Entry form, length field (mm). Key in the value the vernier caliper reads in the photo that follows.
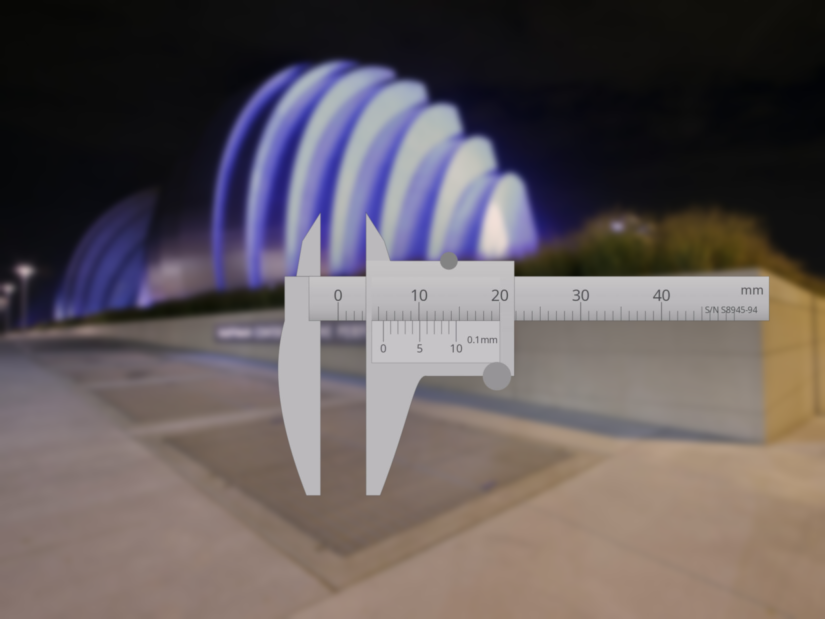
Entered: 5.6 mm
